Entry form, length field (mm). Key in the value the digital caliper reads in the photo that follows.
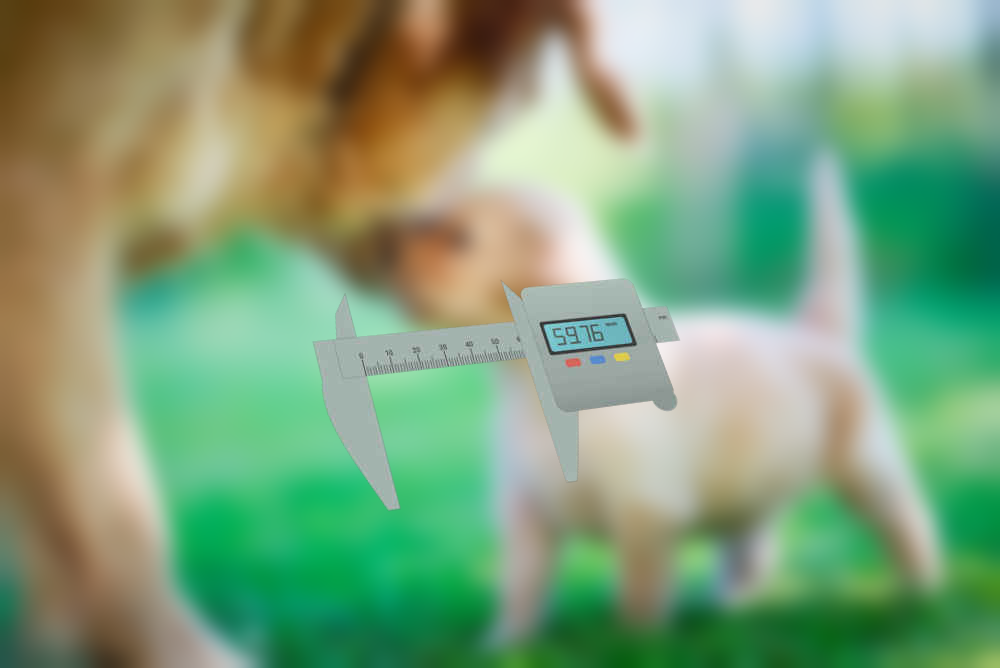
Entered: 59.76 mm
